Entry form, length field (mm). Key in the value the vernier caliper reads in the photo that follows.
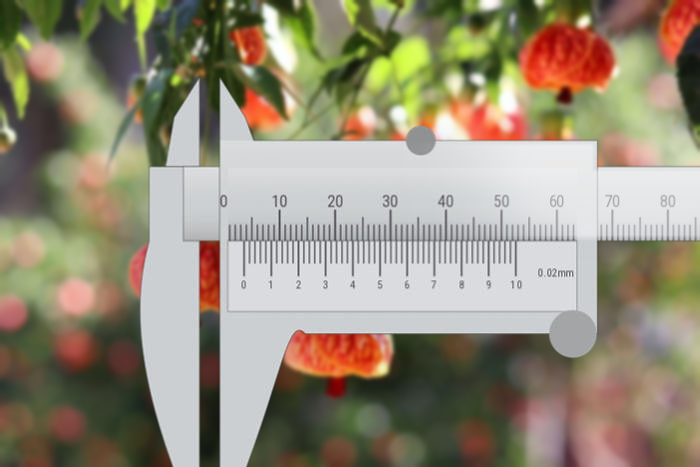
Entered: 3.6 mm
